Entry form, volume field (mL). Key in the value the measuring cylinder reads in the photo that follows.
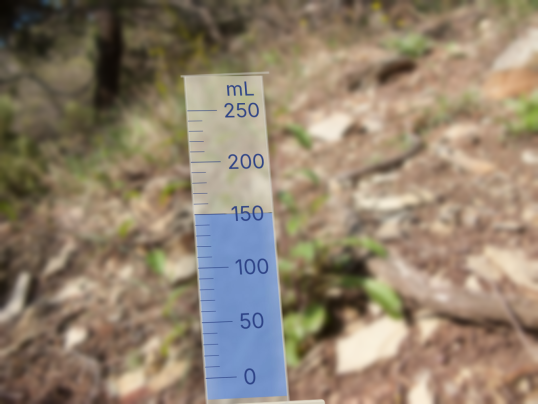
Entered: 150 mL
